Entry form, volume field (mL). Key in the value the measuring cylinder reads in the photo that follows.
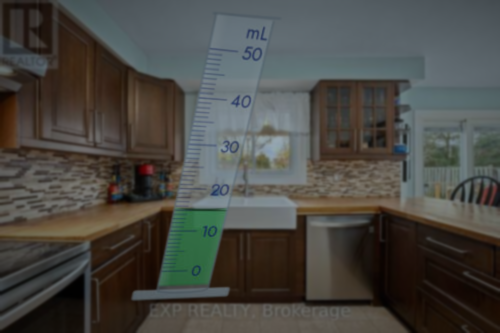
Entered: 15 mL
